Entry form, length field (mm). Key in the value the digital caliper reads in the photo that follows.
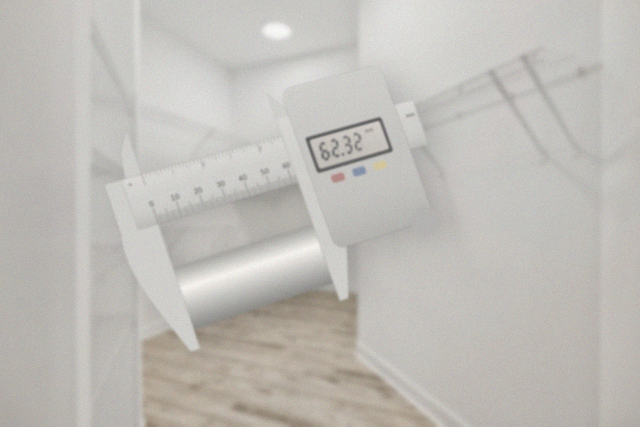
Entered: 62.32 mm
